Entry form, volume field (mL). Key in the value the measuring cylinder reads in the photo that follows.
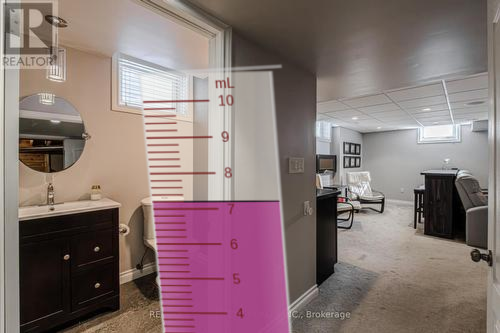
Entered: 7.2 mL
